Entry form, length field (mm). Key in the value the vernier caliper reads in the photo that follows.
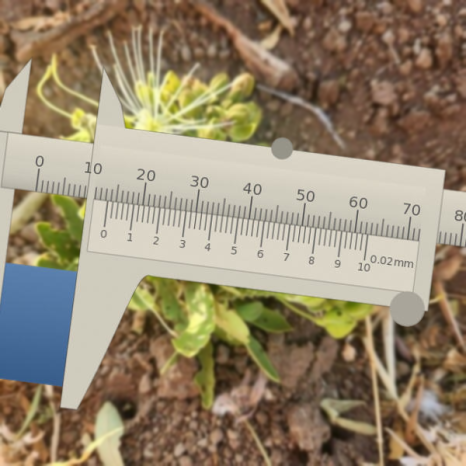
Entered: 13.4 mm
